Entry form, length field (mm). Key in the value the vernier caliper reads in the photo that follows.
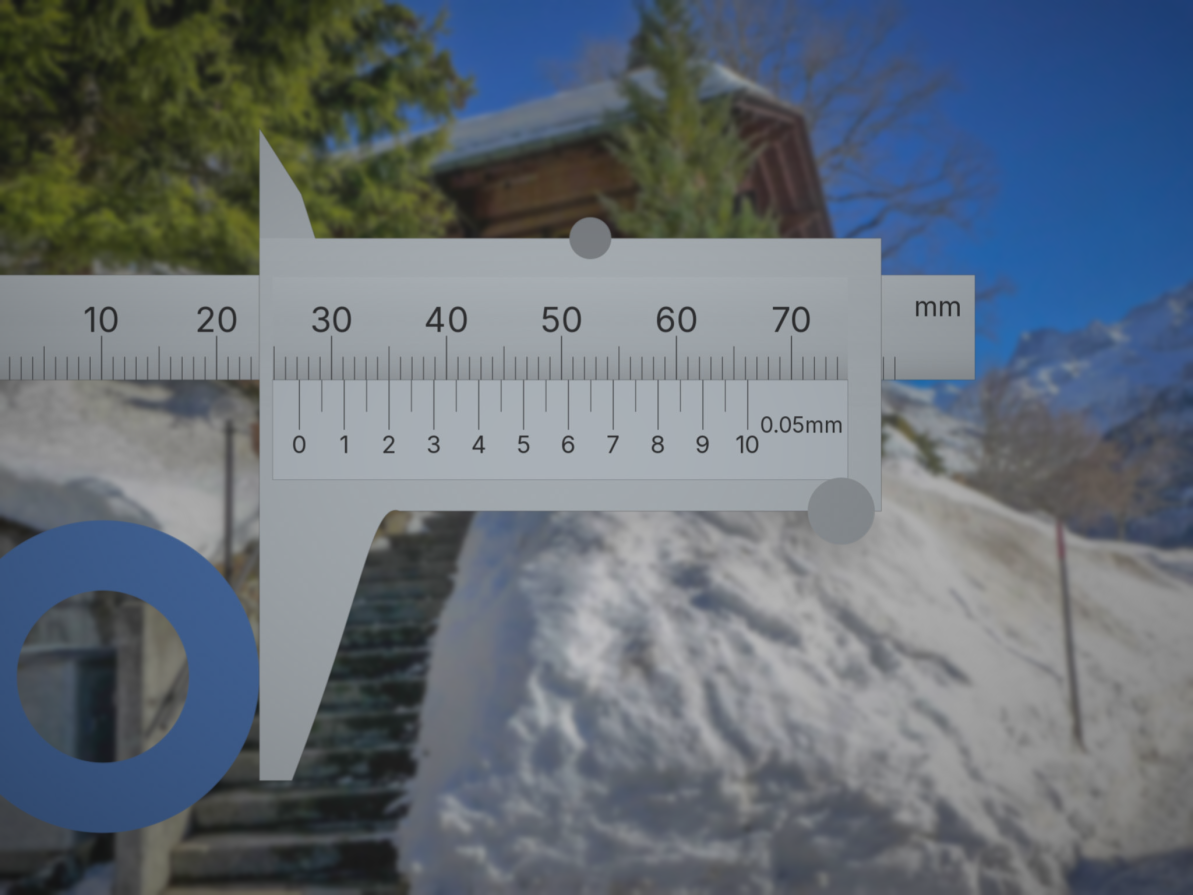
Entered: 27.2 mm
